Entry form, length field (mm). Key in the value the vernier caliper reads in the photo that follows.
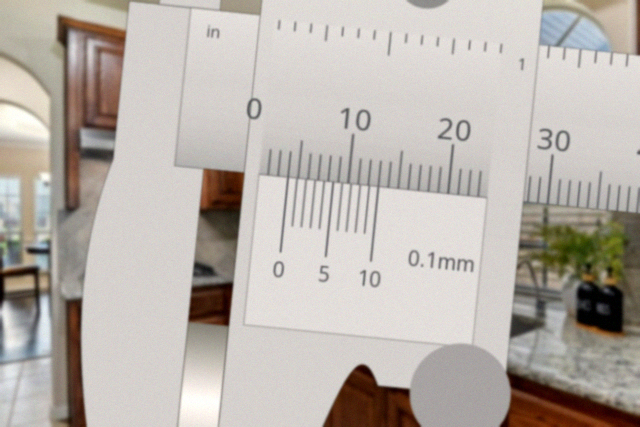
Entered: 4.0 mm
